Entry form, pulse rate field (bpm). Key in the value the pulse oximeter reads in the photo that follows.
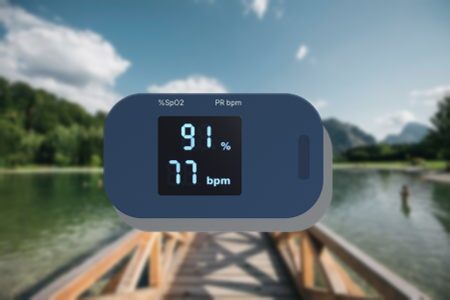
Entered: 77 bpm
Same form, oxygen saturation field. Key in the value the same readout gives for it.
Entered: 91 %
